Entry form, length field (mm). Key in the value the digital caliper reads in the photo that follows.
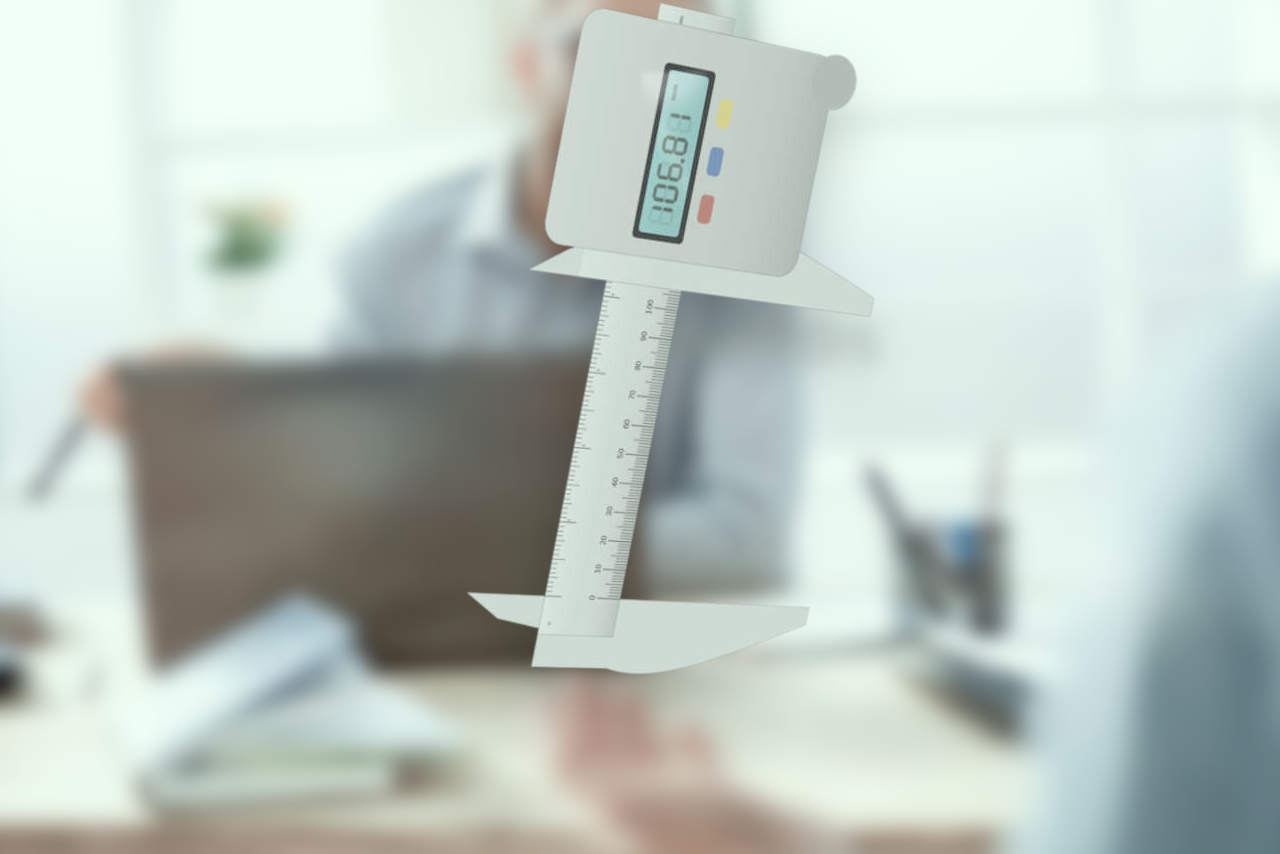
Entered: 106.81 mm
